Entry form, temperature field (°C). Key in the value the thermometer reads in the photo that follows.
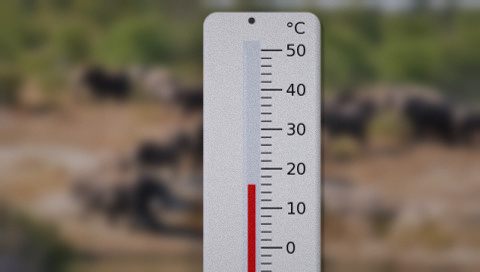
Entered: 16 °C
